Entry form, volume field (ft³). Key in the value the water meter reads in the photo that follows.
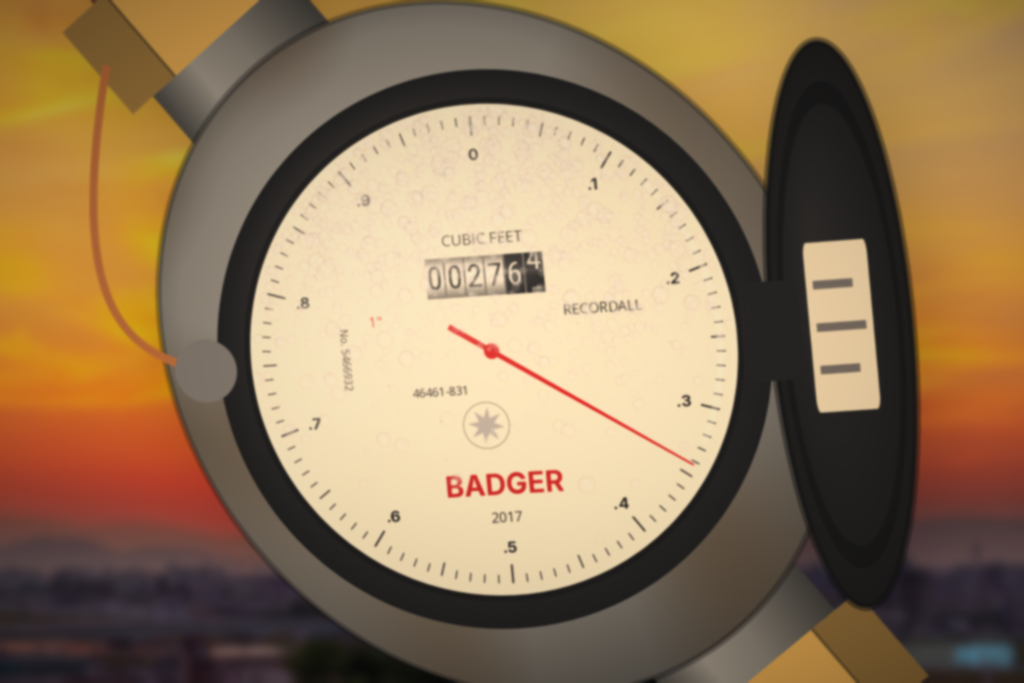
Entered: 2764.34 ft³
